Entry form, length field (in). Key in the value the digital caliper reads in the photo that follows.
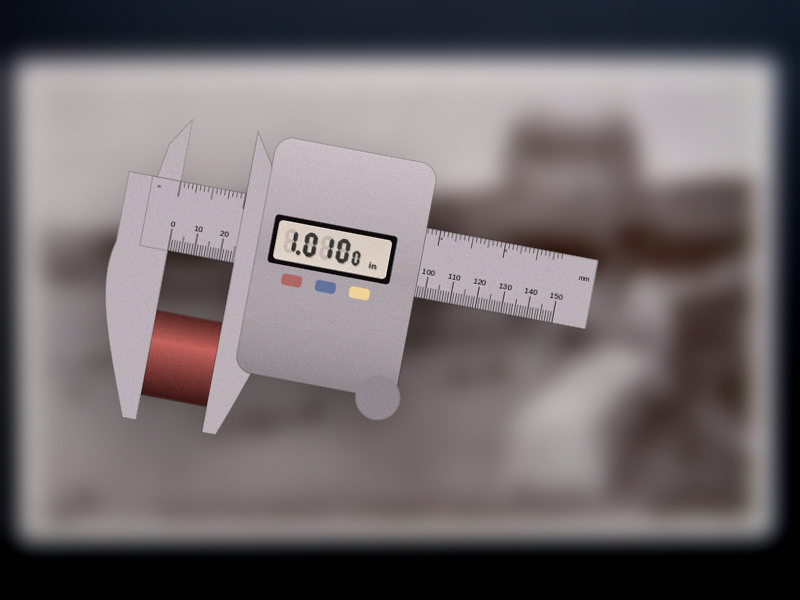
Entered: 1.0100 in
